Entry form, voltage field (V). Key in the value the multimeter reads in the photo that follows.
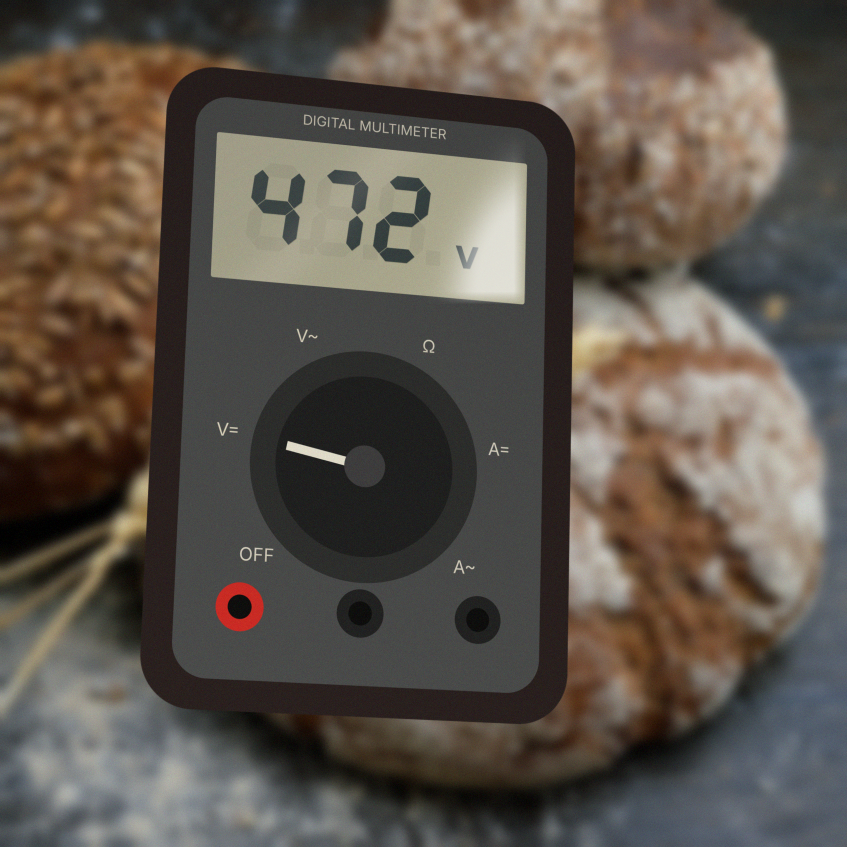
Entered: 472 V
